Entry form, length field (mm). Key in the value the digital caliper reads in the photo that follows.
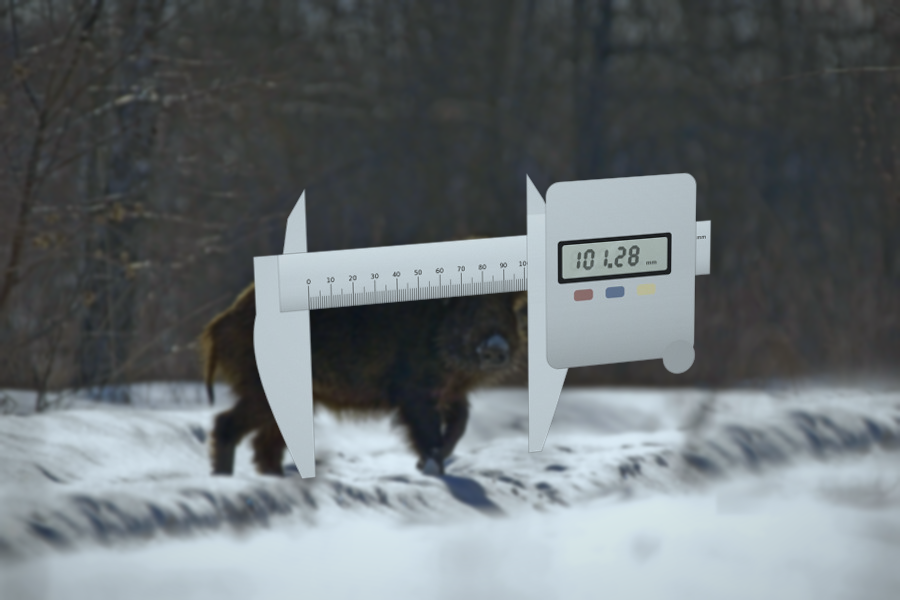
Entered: 101.28 mm
